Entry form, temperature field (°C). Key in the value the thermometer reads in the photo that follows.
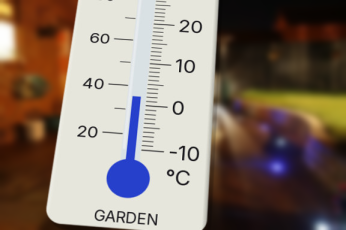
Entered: 2 °C
